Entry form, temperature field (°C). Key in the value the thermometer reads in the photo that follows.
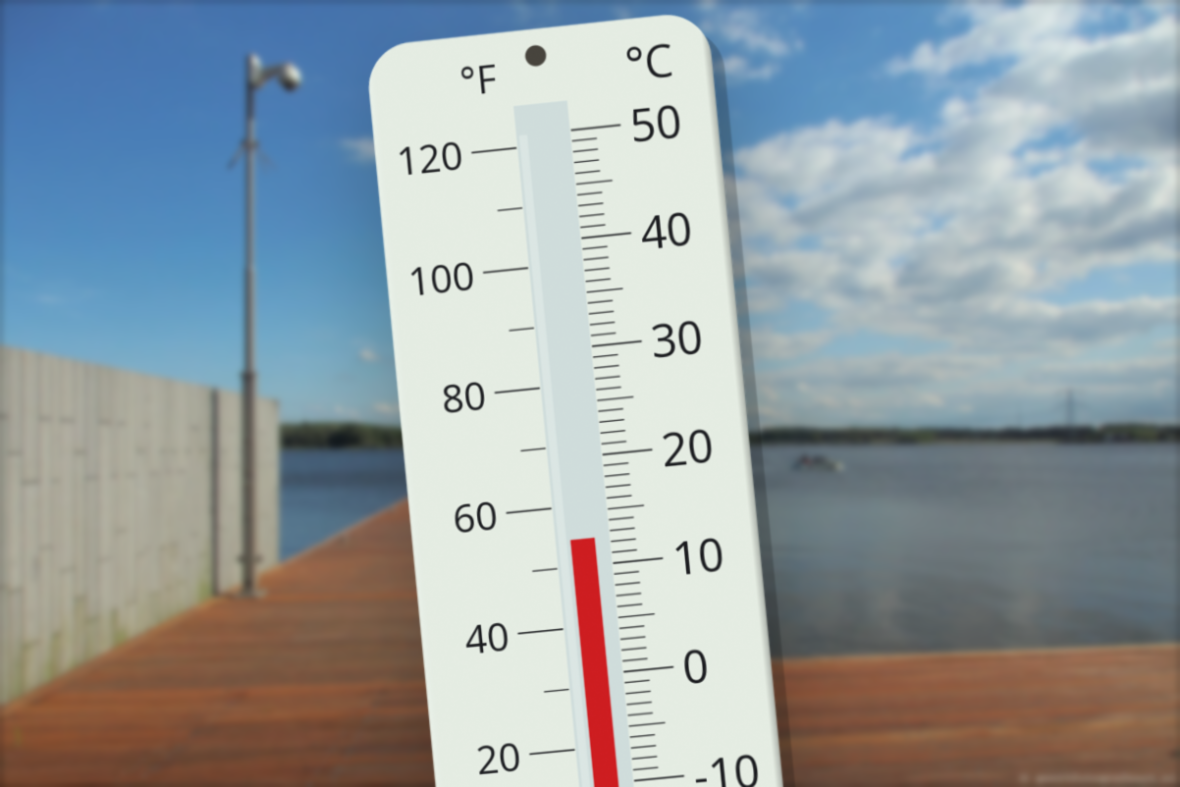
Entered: 12.5 °C
